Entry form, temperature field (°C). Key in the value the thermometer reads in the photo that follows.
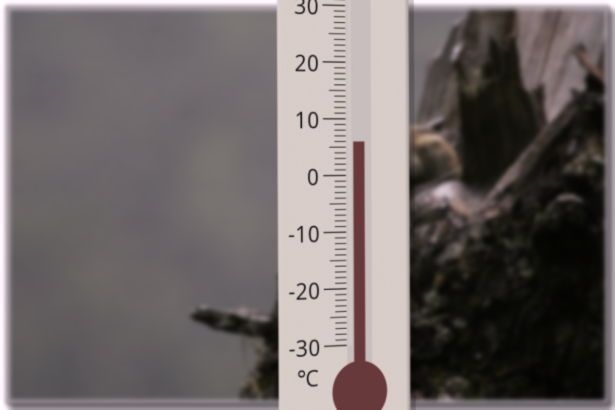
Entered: 6 °C
